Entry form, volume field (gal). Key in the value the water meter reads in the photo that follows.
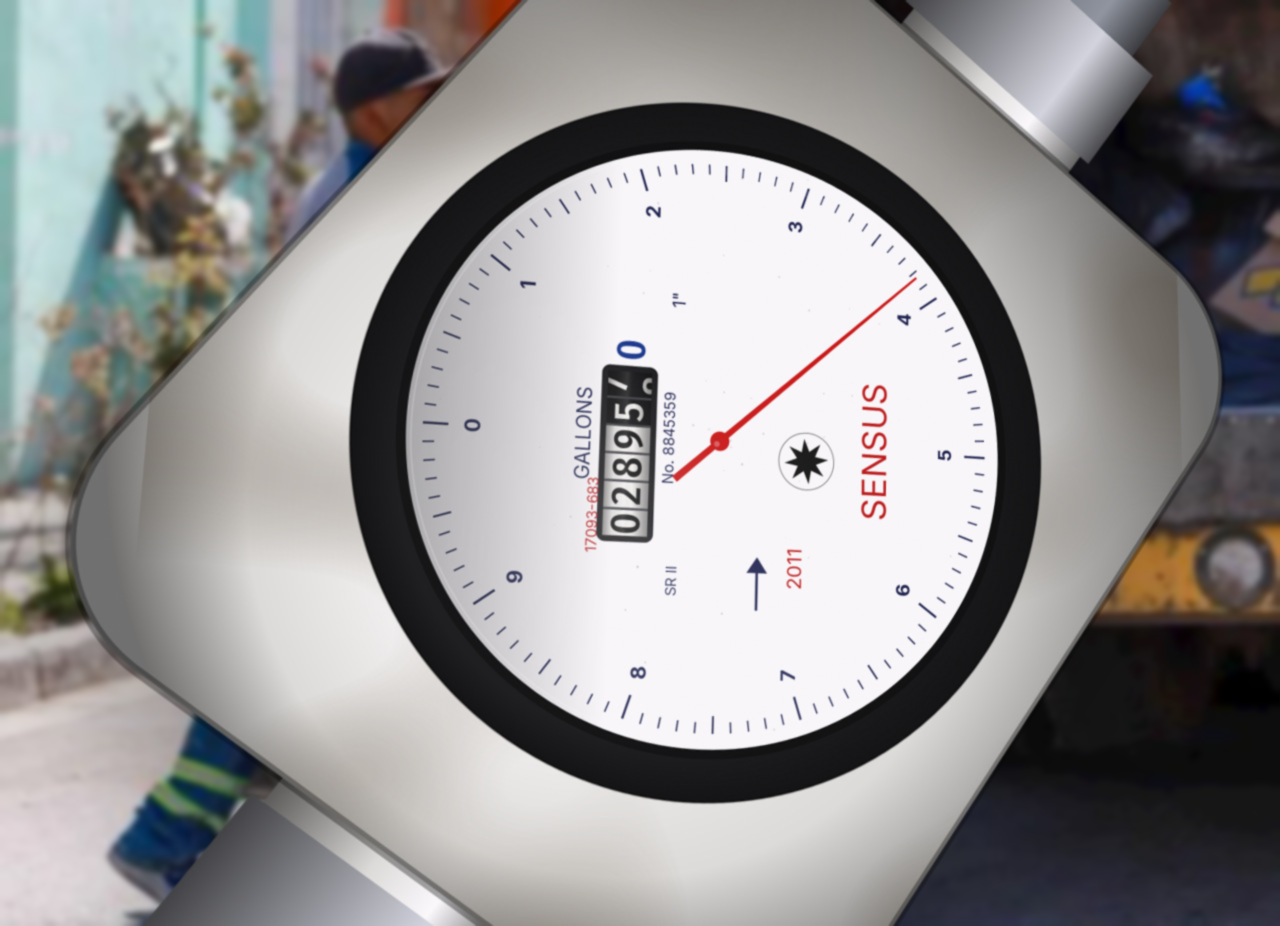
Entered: 289573.8 gal
